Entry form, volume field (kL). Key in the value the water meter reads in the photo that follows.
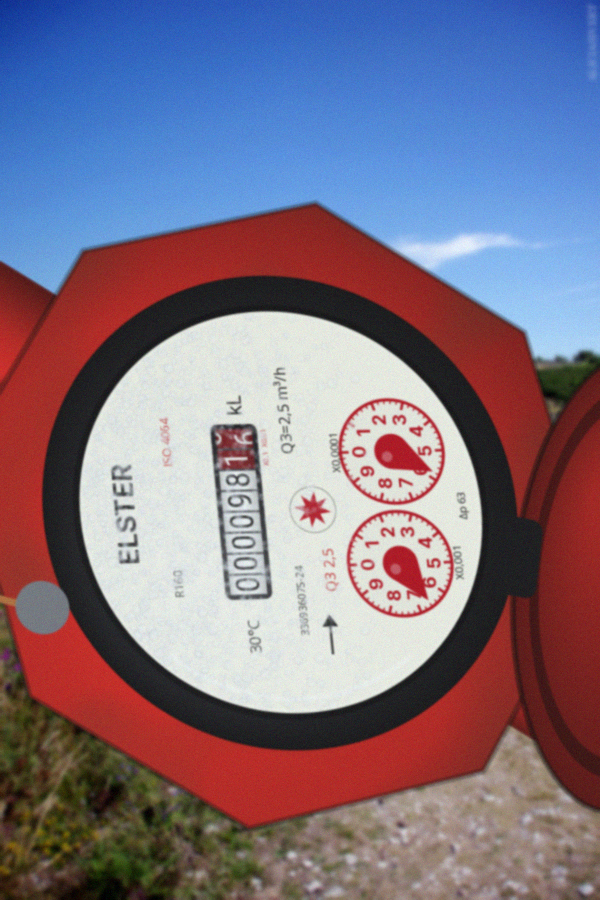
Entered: 98.1565 kL
